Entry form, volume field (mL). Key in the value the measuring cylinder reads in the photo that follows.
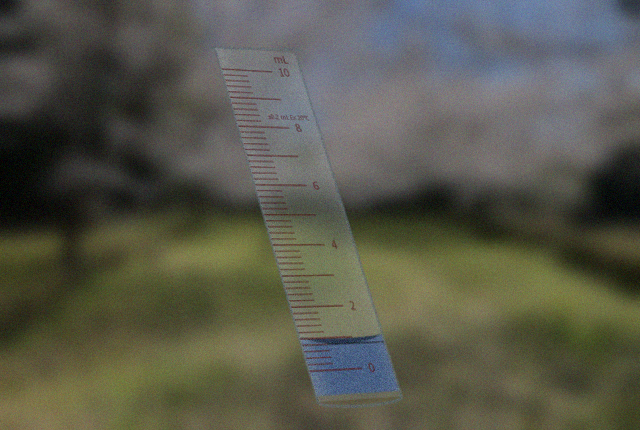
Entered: 0.8 mL
